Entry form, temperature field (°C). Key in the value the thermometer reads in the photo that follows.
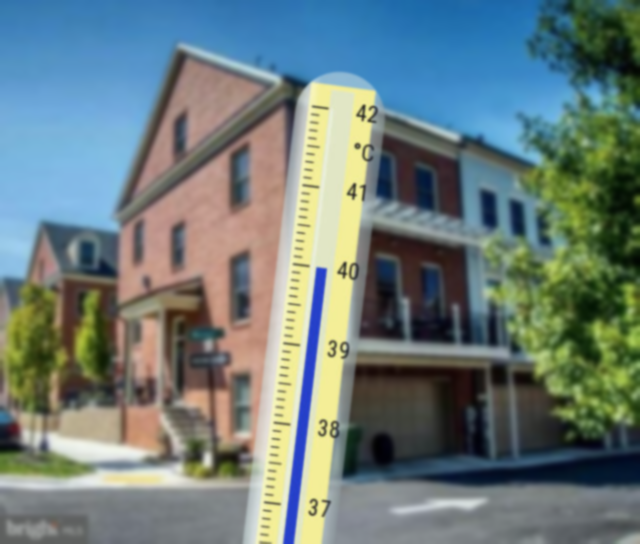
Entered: 40 °C
